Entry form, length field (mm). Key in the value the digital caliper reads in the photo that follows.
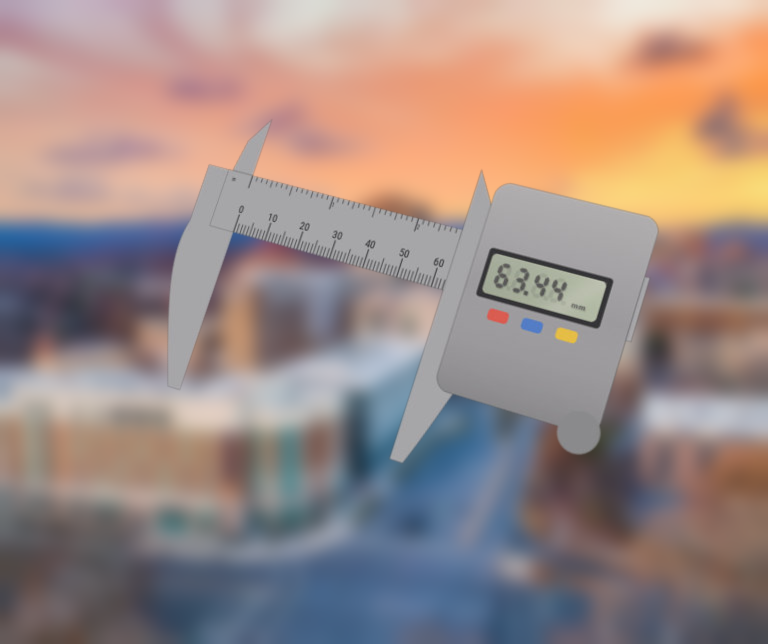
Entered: 63.44 mm
